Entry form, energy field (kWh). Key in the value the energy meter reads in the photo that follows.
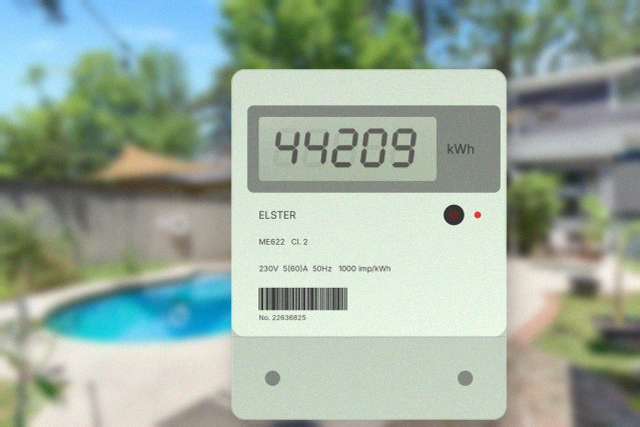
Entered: 44209 kWh
